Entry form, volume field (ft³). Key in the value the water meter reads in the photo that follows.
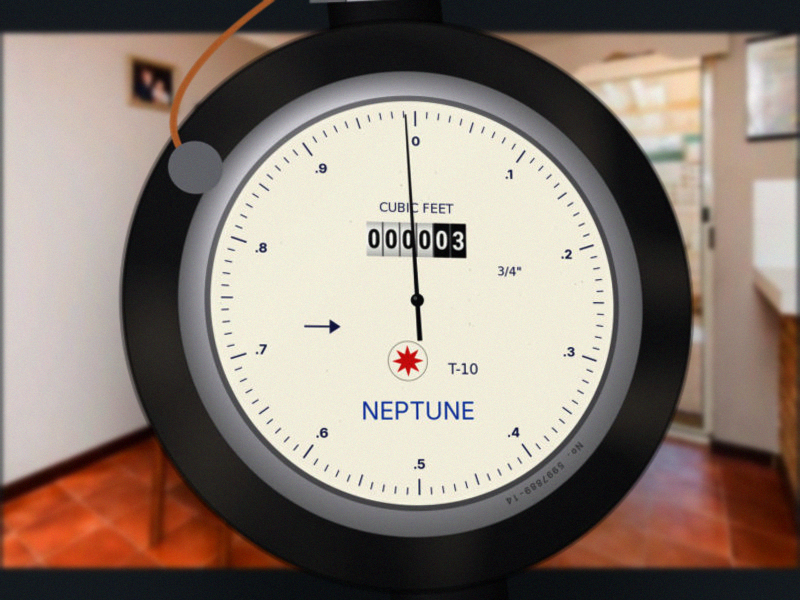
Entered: 2.99 ft³
